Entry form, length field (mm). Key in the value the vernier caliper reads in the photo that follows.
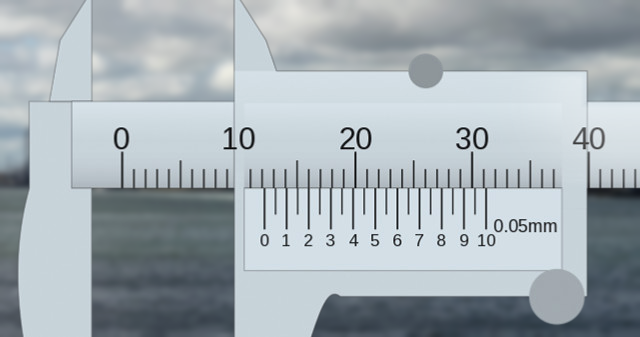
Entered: 12.2 mm
